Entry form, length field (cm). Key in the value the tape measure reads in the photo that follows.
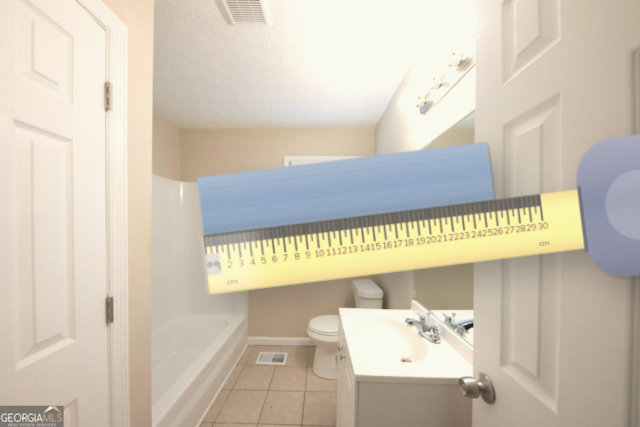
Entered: 26 cm
